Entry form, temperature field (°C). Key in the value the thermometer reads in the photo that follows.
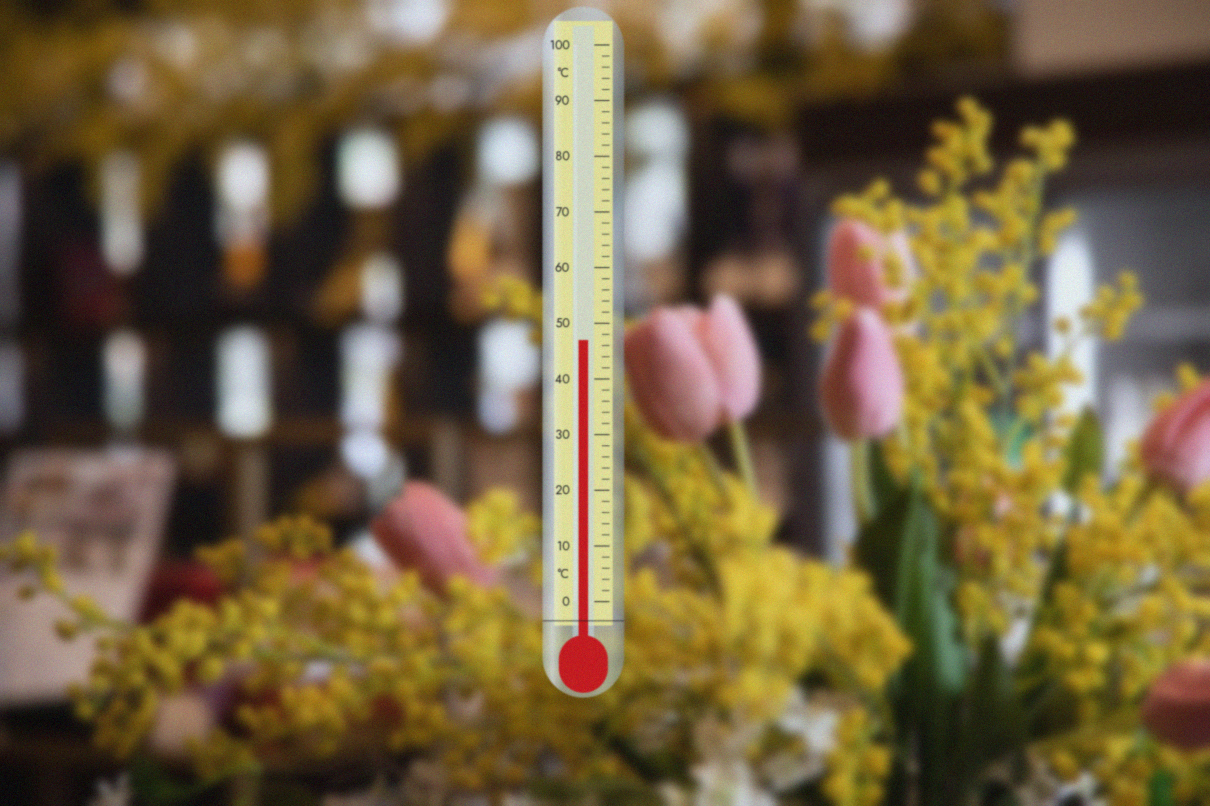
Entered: 47 °C
